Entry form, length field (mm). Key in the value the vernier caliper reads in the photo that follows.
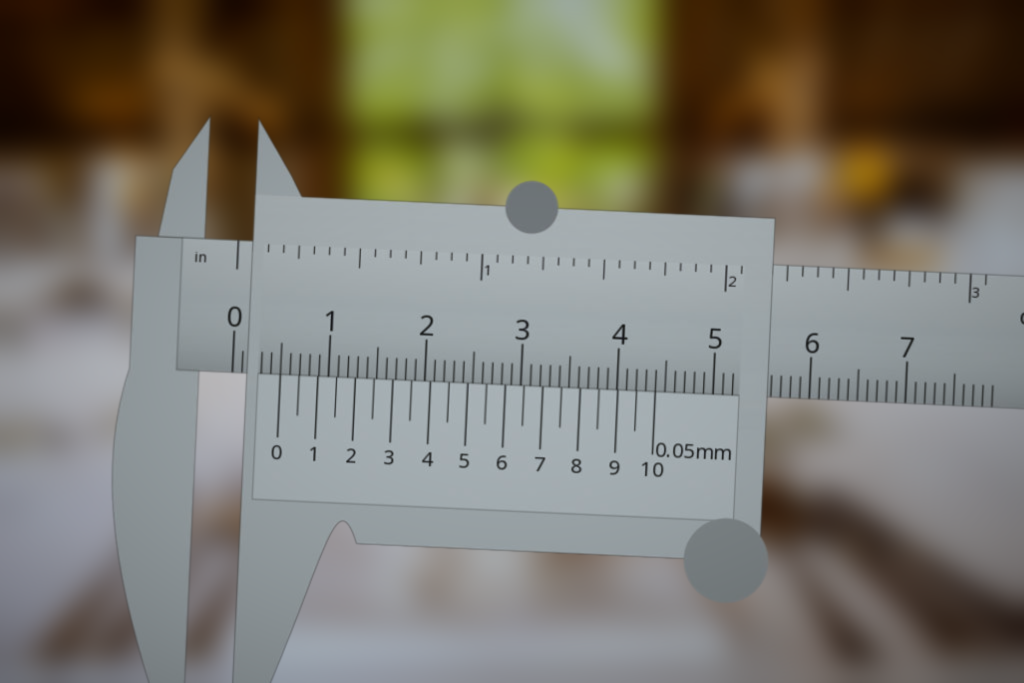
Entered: 5.0 mm
